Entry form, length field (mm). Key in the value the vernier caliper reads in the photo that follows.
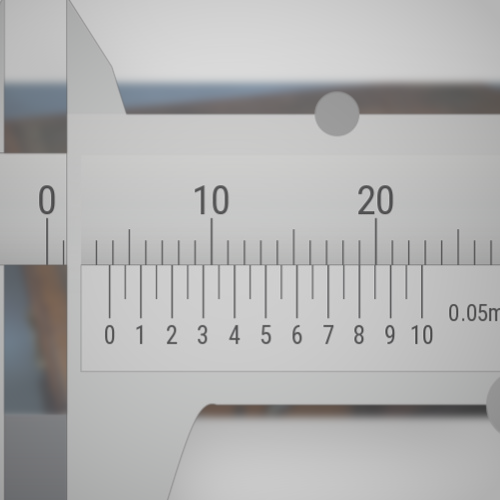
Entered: 3.8 mm
